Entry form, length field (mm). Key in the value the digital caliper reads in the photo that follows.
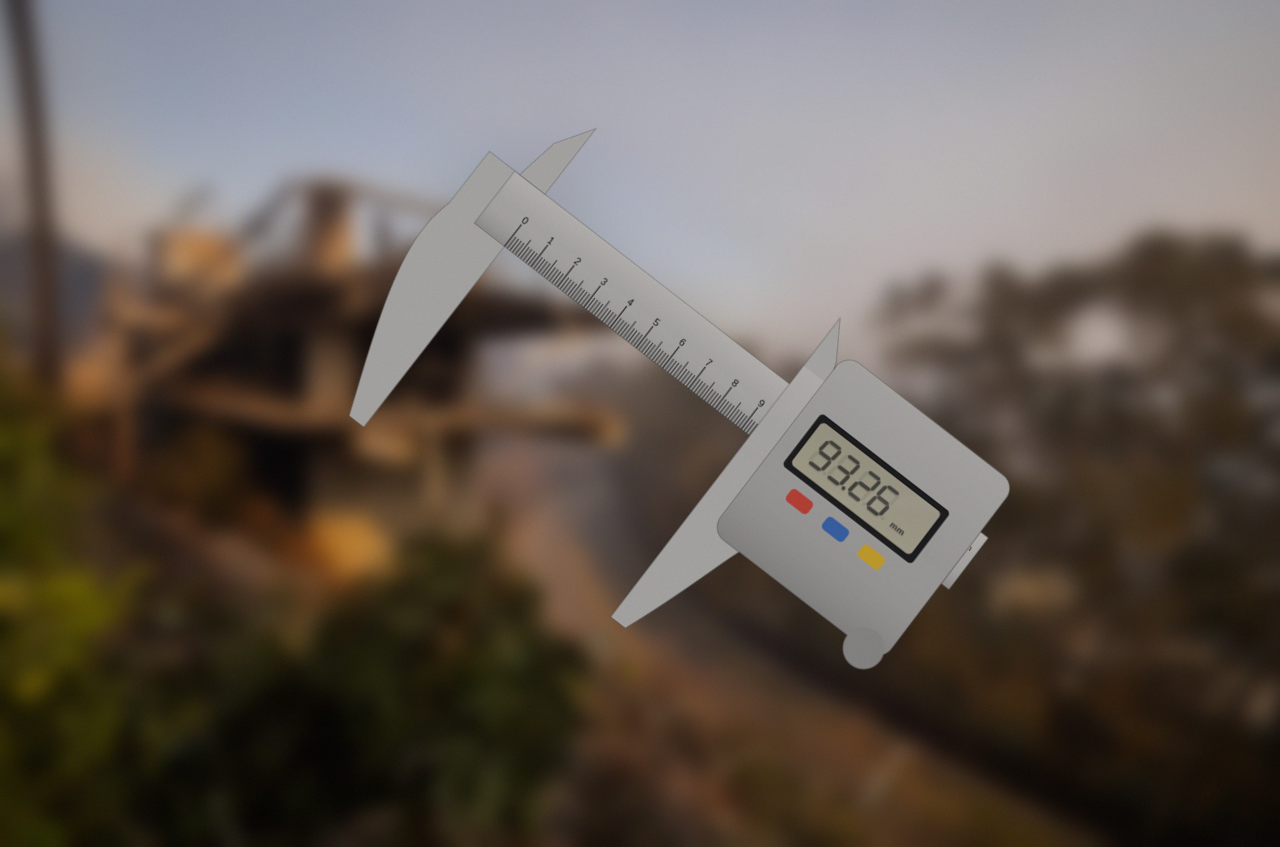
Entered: 93.26 mm
